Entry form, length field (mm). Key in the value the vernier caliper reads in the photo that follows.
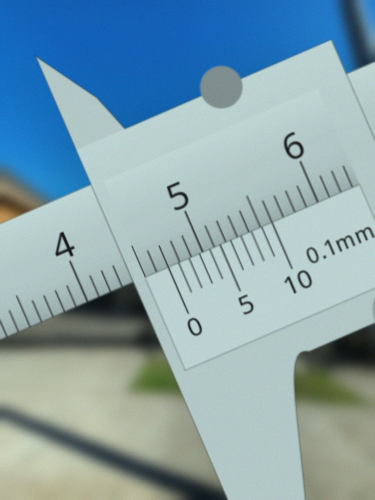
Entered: 47.0 mm
